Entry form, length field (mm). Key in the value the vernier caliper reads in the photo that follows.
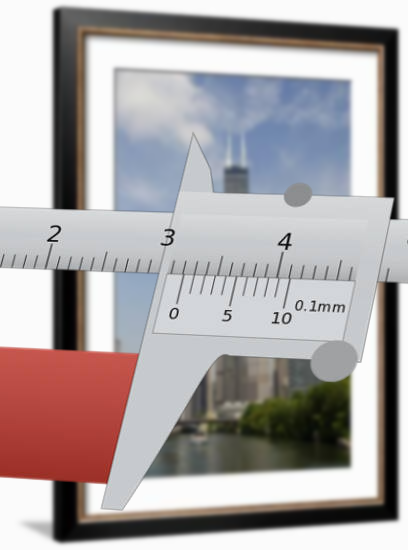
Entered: 32.1 mm
